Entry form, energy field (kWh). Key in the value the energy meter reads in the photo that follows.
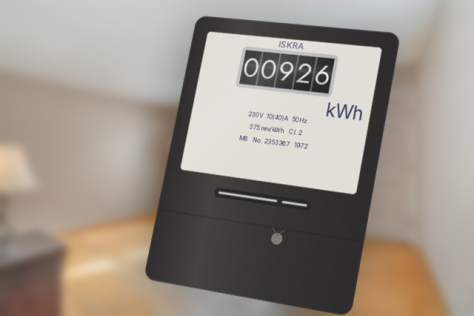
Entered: 926 kWh
